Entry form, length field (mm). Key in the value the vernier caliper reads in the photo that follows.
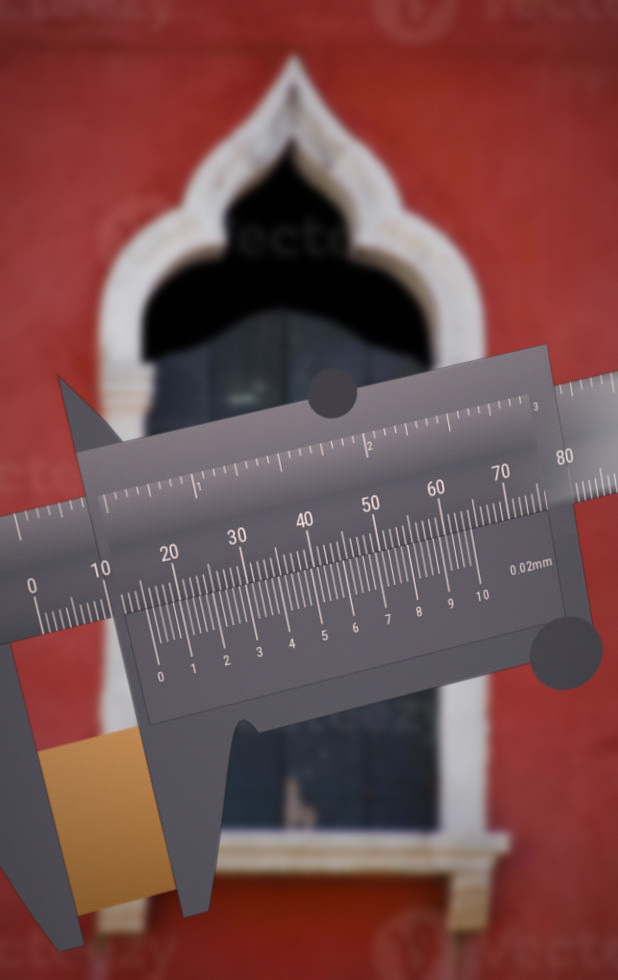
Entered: 15.0 mm
